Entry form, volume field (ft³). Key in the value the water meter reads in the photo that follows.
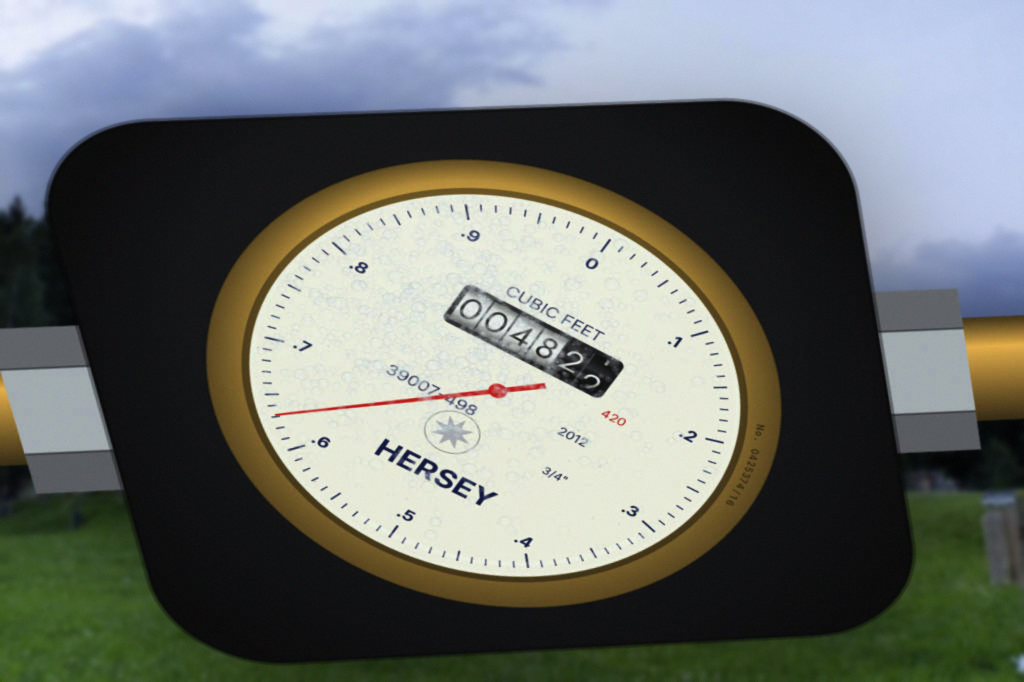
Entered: 4821.63 ft³
